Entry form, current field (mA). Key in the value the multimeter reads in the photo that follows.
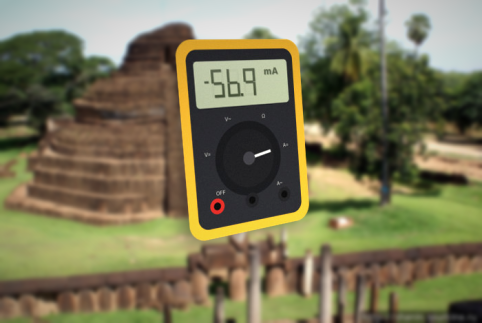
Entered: -56.9 mA
